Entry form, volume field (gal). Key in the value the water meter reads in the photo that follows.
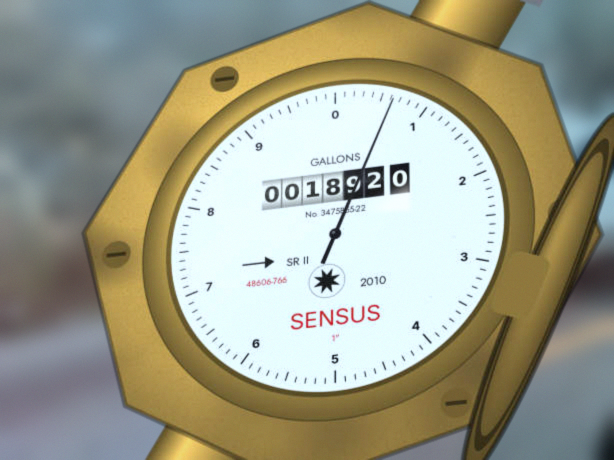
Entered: 18920.6 gal
